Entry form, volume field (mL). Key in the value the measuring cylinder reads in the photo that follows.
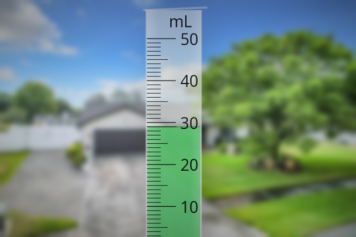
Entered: 29 mL
